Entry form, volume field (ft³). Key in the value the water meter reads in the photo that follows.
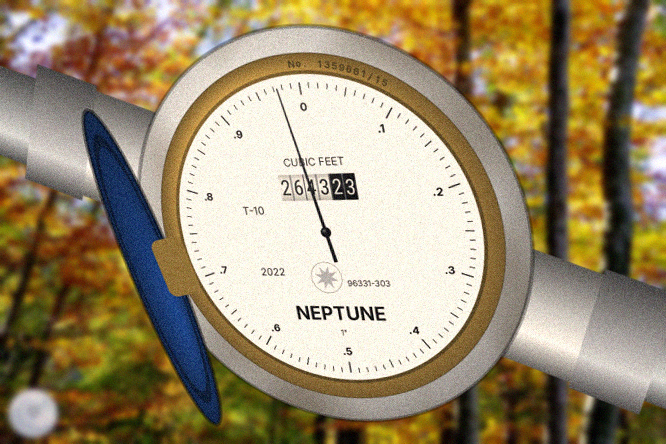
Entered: 264322.97 ft³
